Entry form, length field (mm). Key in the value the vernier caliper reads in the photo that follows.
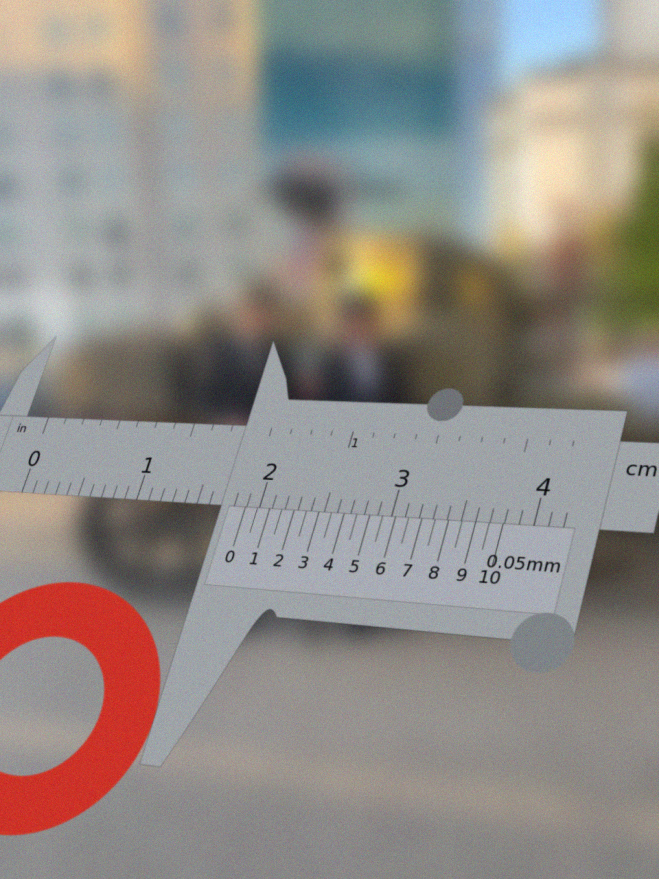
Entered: 18.9 mm
